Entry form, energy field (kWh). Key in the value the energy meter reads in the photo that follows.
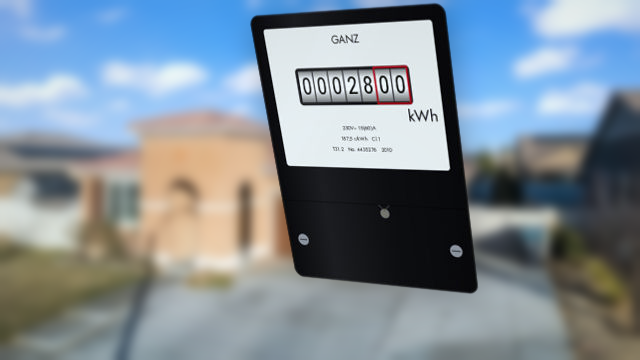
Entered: 28.00 kWh
